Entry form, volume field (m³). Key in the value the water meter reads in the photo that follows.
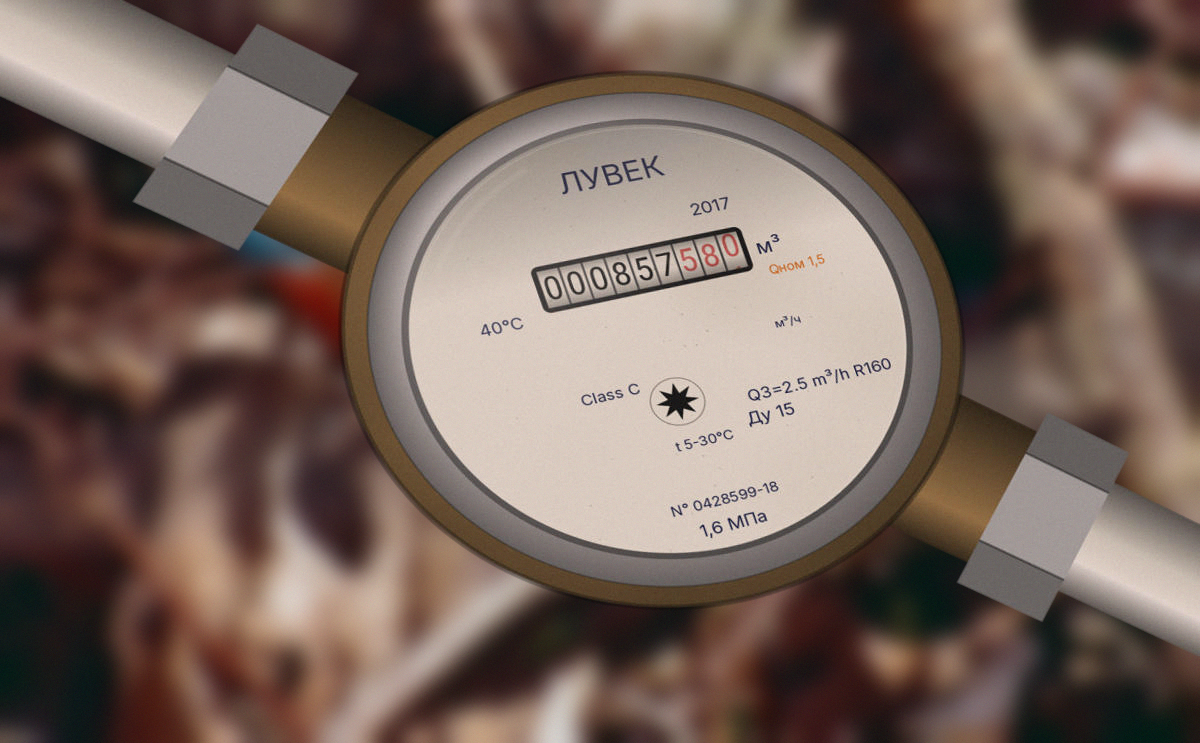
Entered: 857.580 m³
